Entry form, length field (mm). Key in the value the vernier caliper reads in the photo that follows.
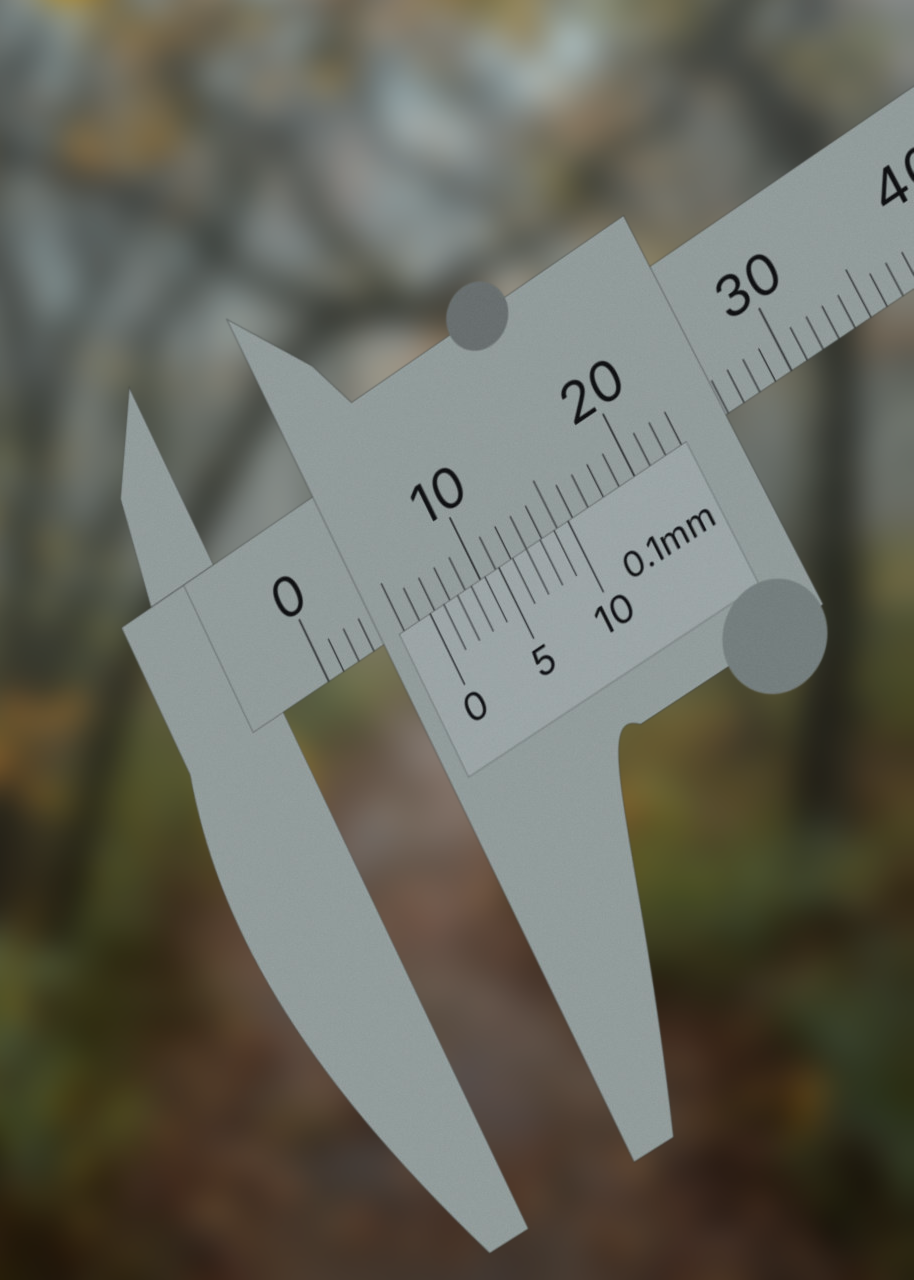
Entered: 6.7 mm
